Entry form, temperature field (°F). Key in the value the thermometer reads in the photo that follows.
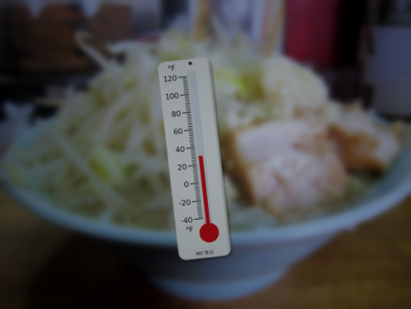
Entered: 30 °F
